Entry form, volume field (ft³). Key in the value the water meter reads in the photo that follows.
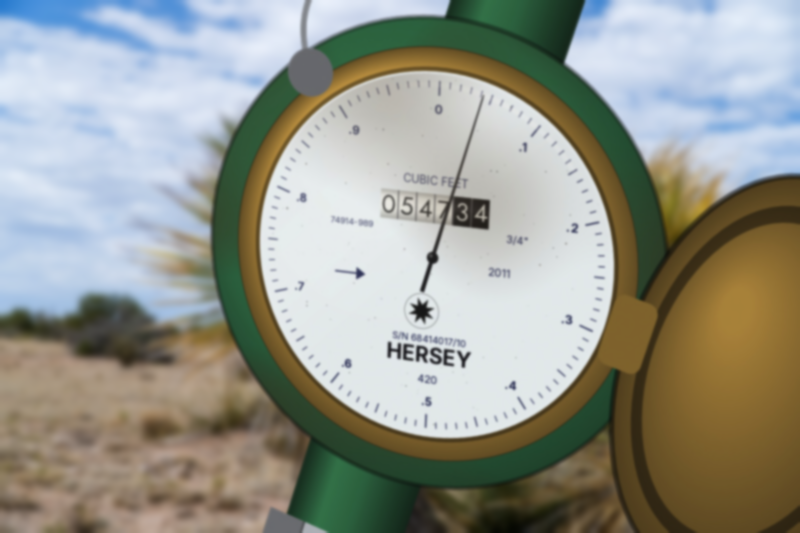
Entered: 54734.04 ft³
